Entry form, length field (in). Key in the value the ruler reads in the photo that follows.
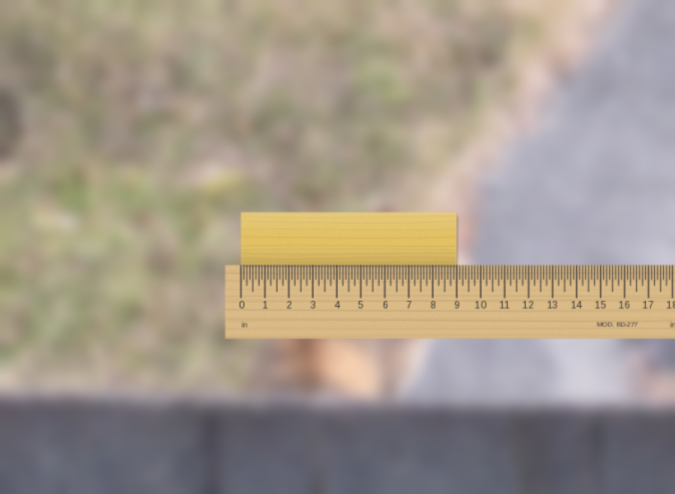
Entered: 9 in
